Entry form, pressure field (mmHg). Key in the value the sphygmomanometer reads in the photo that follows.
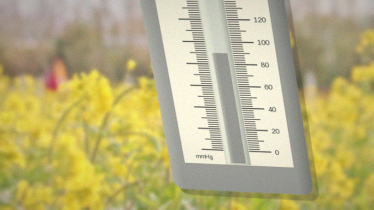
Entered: 90 mmHg
